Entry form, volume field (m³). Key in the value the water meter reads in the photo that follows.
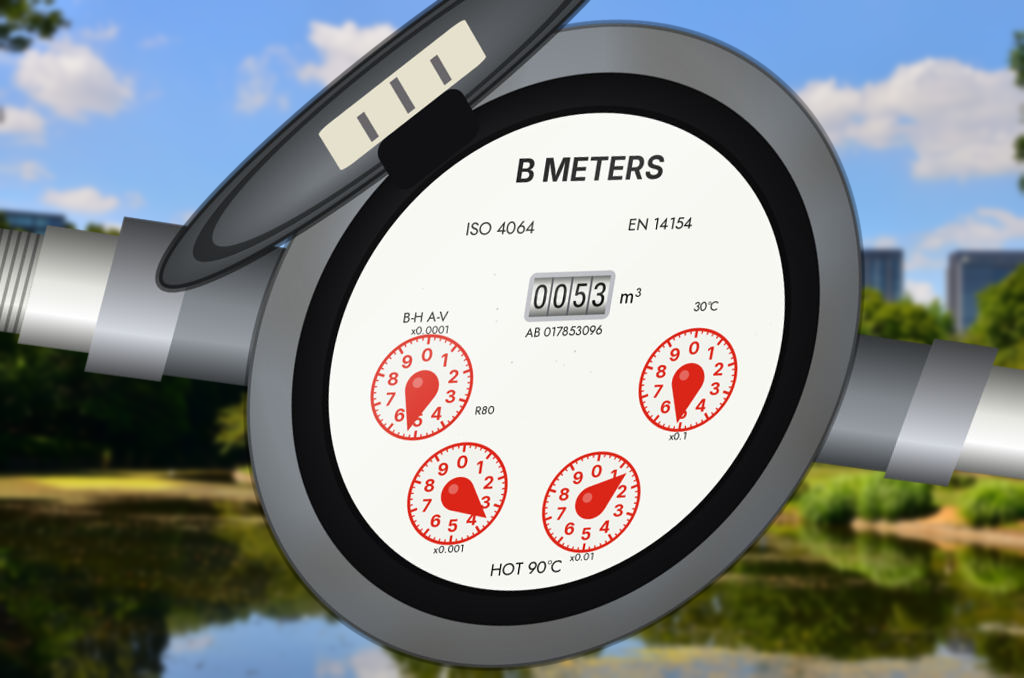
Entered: 53.5135 m³
